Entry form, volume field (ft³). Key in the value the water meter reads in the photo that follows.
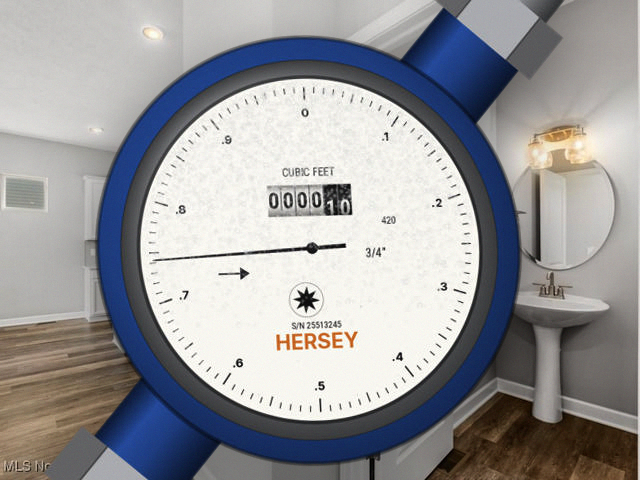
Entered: 9.74 ft³
